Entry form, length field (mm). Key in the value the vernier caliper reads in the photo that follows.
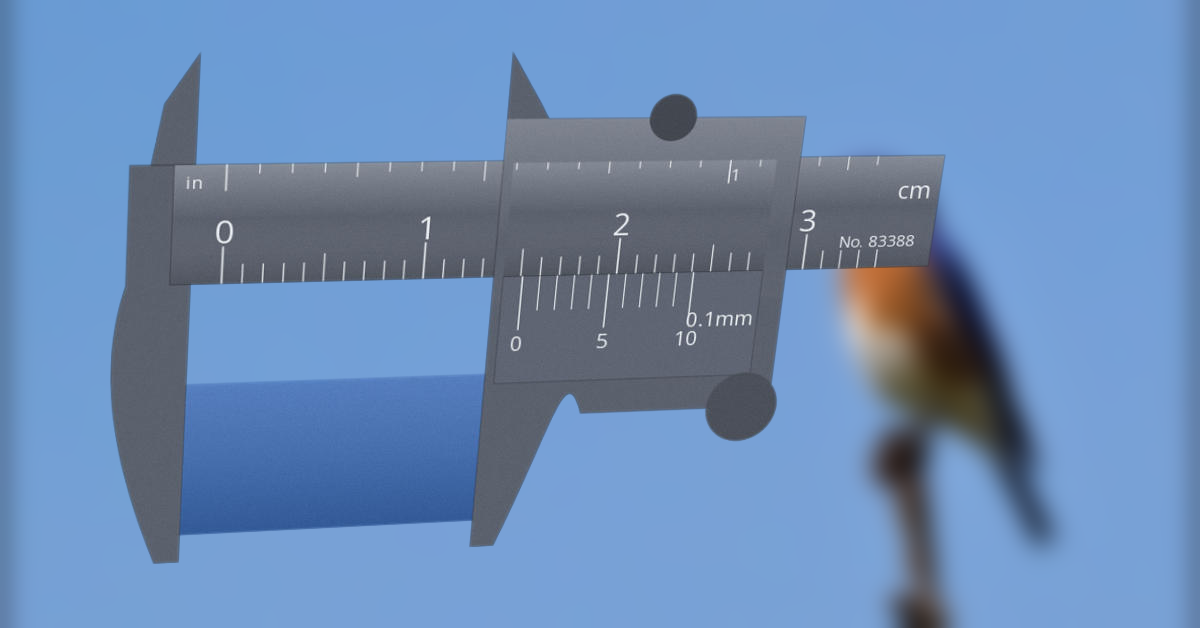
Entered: 15.1 mm
